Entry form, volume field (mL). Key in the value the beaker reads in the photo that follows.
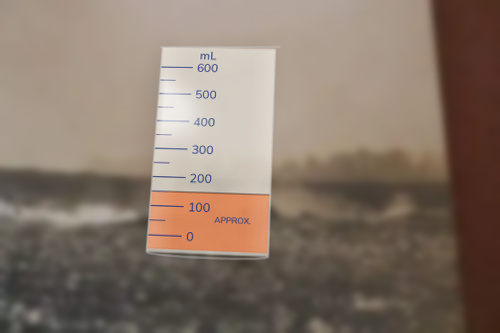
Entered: 150 mL
